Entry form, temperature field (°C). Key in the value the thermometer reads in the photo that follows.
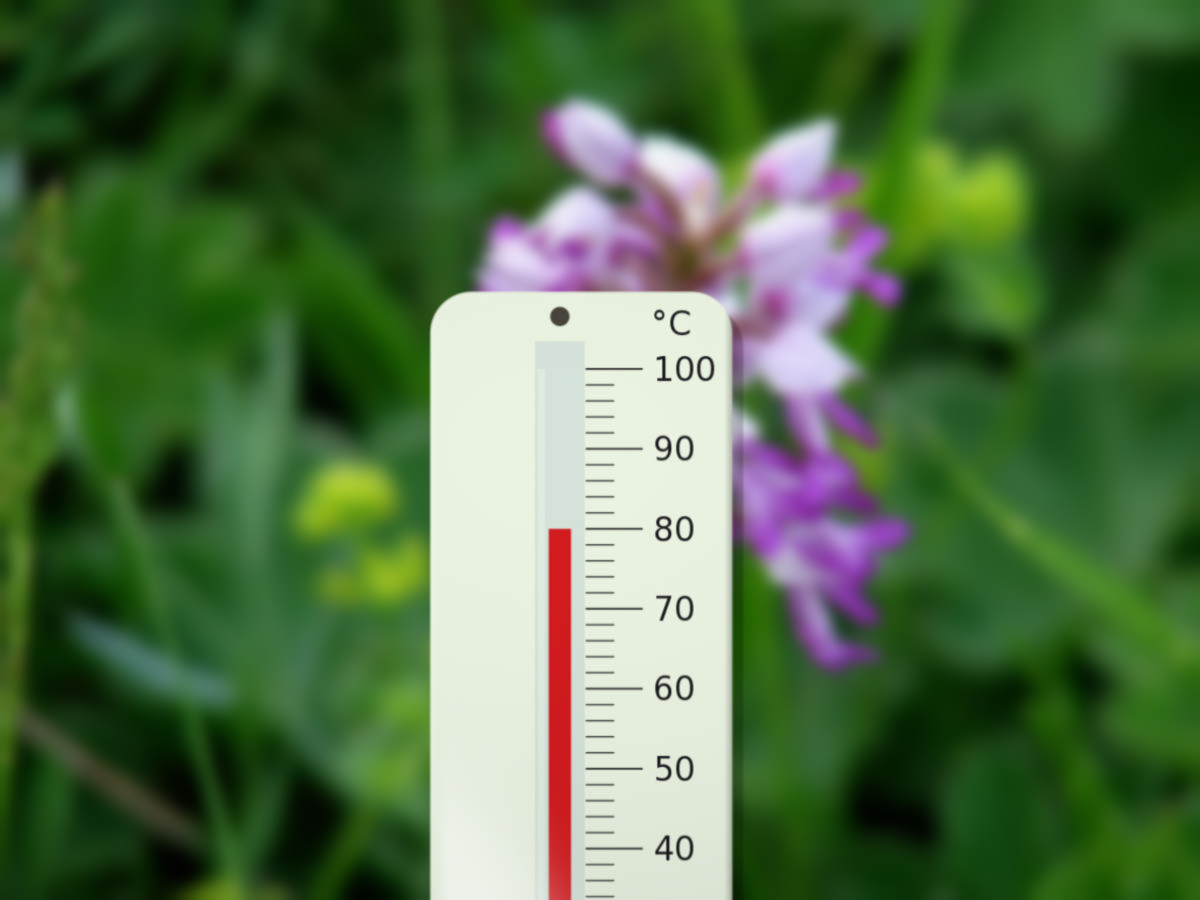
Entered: 80 °C
